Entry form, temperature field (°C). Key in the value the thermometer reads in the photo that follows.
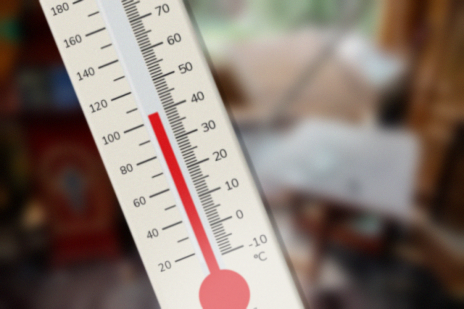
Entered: 40 °C
